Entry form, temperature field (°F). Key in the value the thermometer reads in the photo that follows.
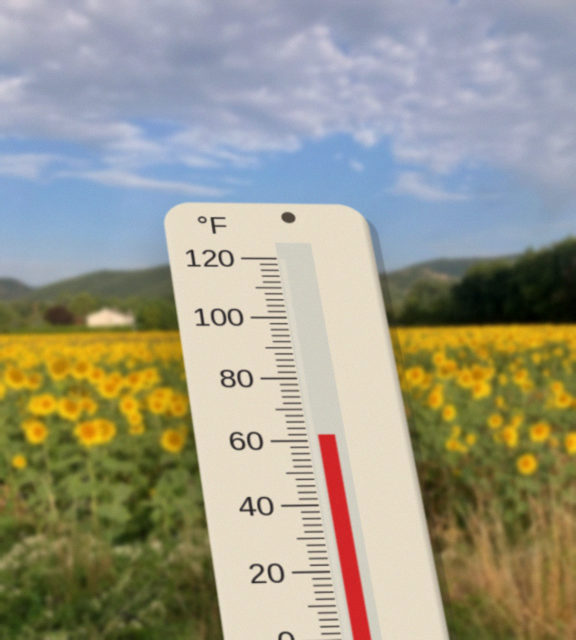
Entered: 62 °F
